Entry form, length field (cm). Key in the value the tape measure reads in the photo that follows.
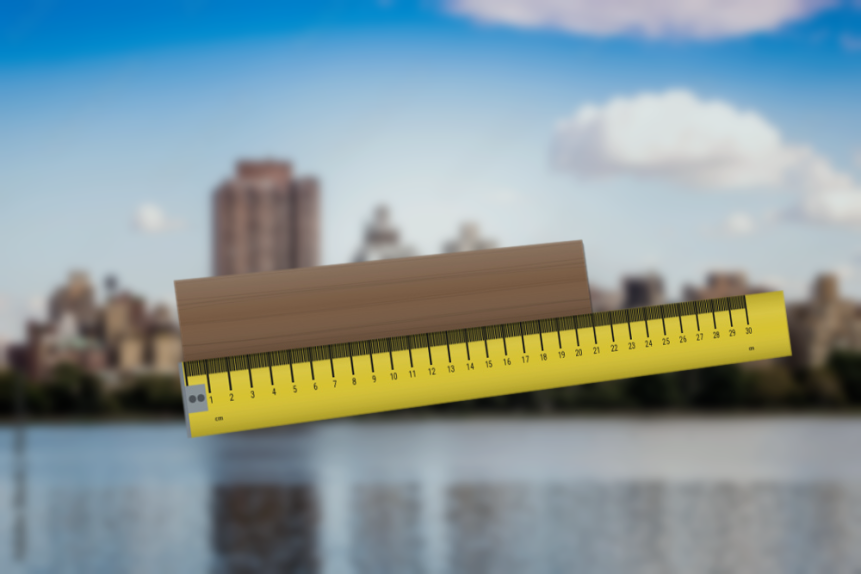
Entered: 21 cm
